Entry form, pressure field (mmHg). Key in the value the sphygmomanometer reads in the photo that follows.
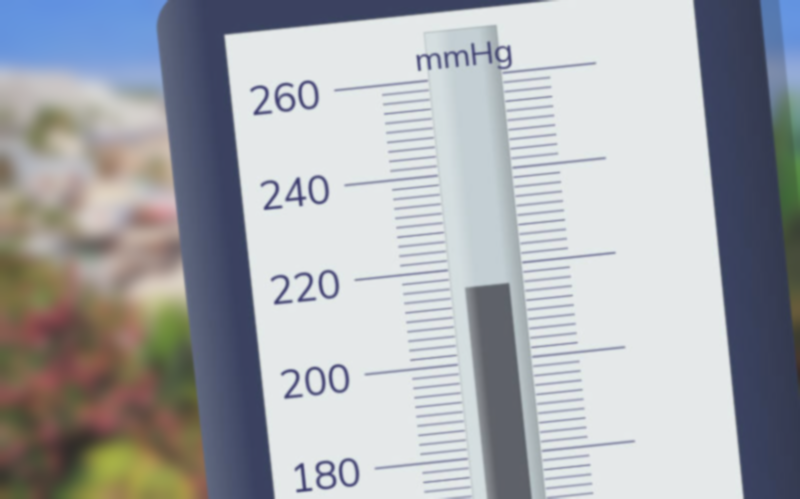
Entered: 216 mmHg
